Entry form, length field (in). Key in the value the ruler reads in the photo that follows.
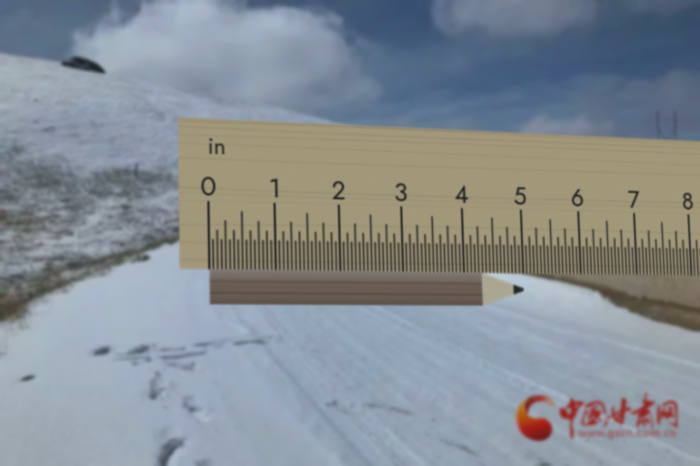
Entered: 5 in
